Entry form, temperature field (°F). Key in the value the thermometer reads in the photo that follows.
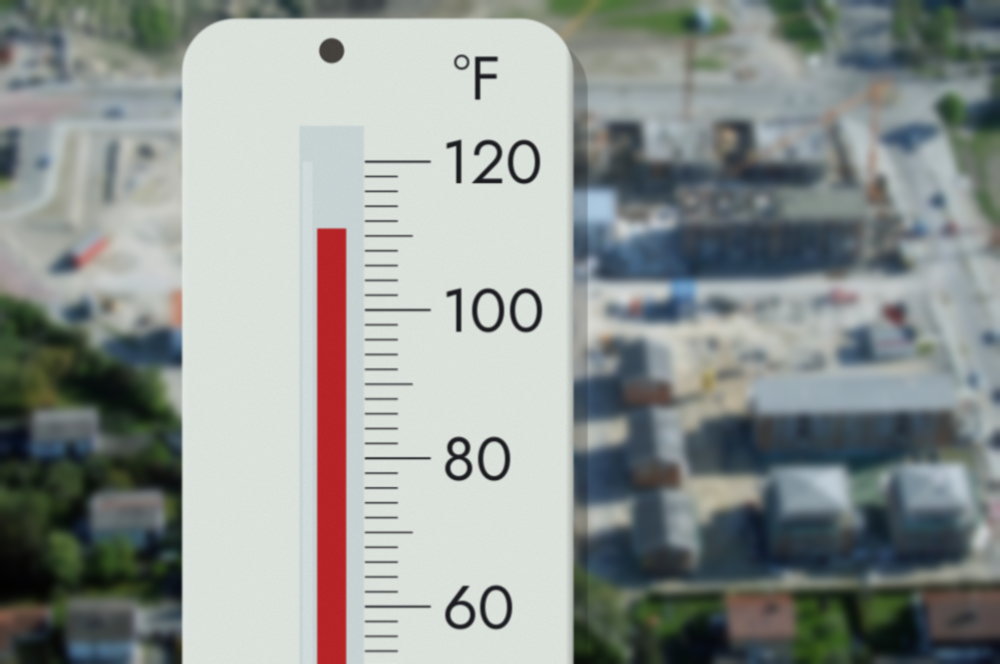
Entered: 111 °F
